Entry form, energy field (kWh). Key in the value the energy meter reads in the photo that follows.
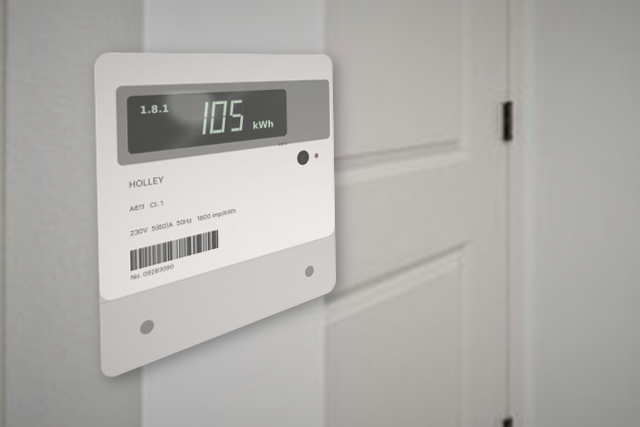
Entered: 105 kWh
